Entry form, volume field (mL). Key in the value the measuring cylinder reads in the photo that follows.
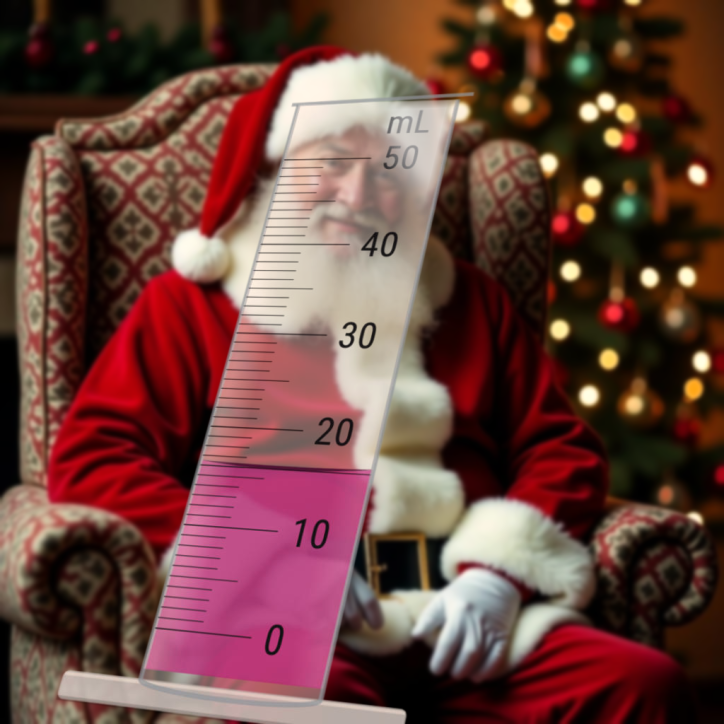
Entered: 16 mL
